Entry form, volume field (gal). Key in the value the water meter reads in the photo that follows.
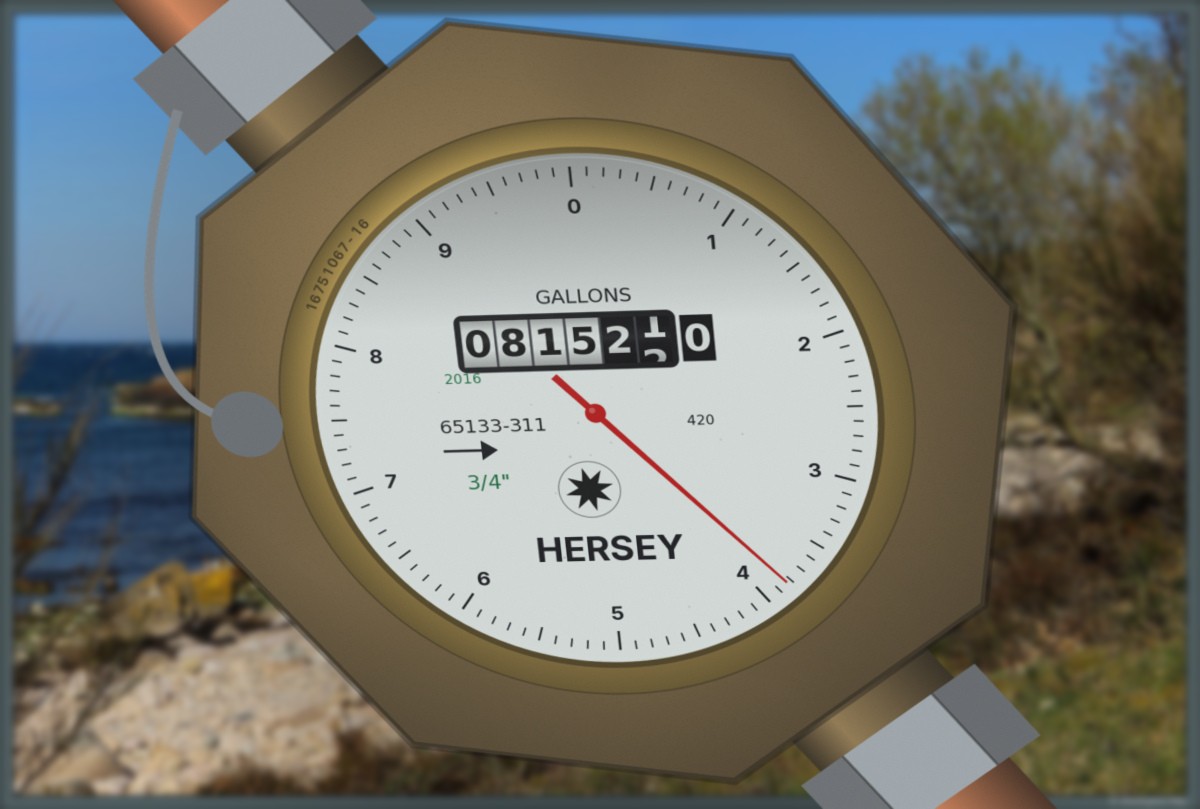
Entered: 815213.8 gal
